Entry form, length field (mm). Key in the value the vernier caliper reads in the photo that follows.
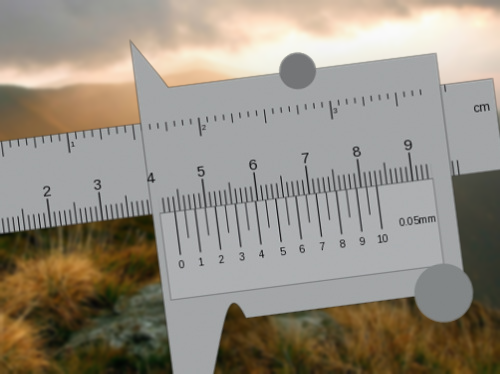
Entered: 44.0 mm
